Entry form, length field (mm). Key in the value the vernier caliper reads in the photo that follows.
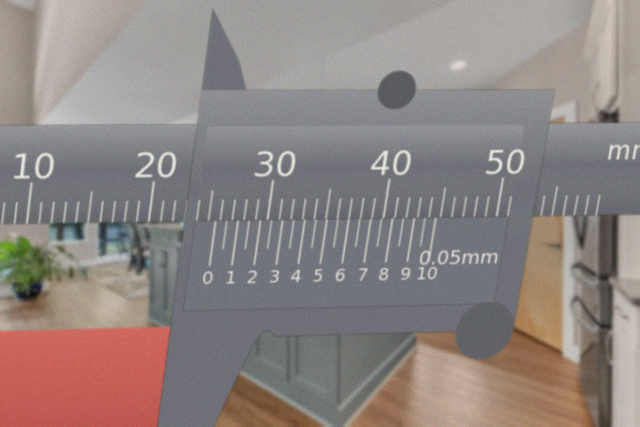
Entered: 25.6 mm
